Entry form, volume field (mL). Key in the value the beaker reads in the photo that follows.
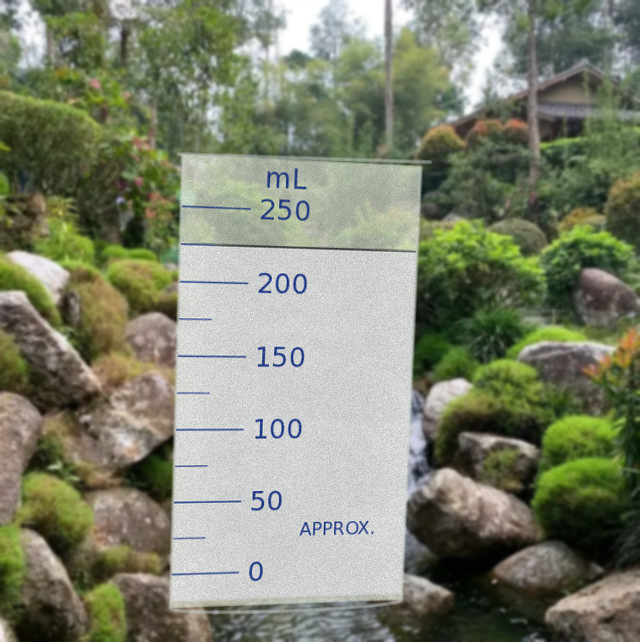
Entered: 225 mL
